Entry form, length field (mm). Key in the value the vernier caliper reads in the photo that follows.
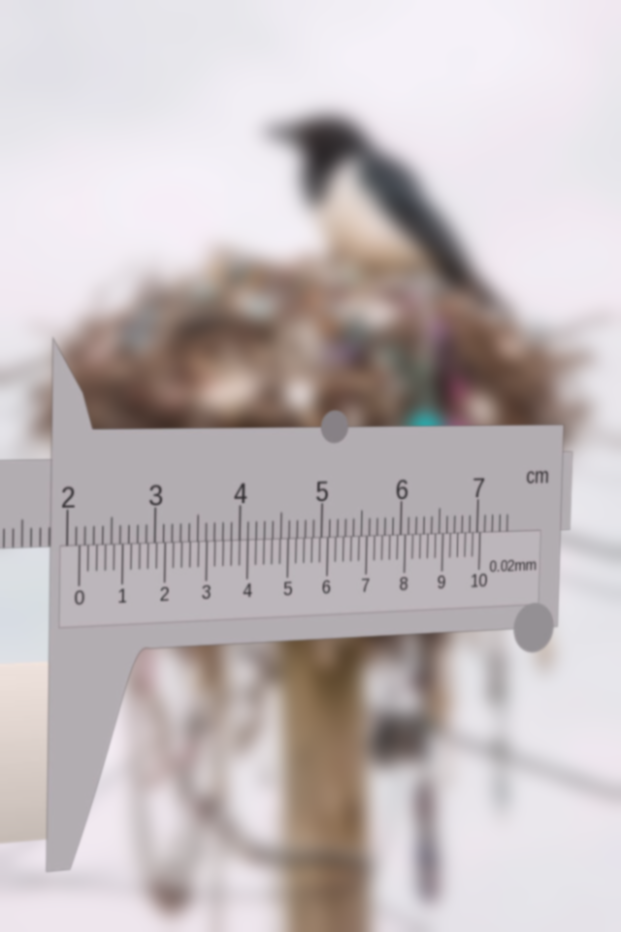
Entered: 21.4 mm
